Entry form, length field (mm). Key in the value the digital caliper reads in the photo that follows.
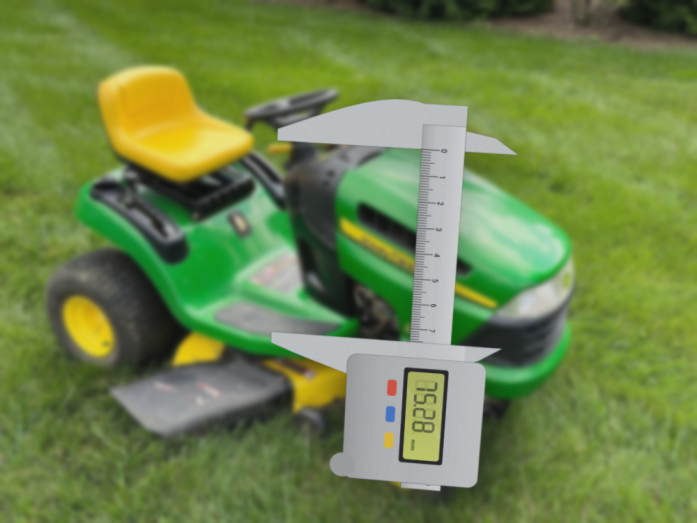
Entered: 75.28 mm
